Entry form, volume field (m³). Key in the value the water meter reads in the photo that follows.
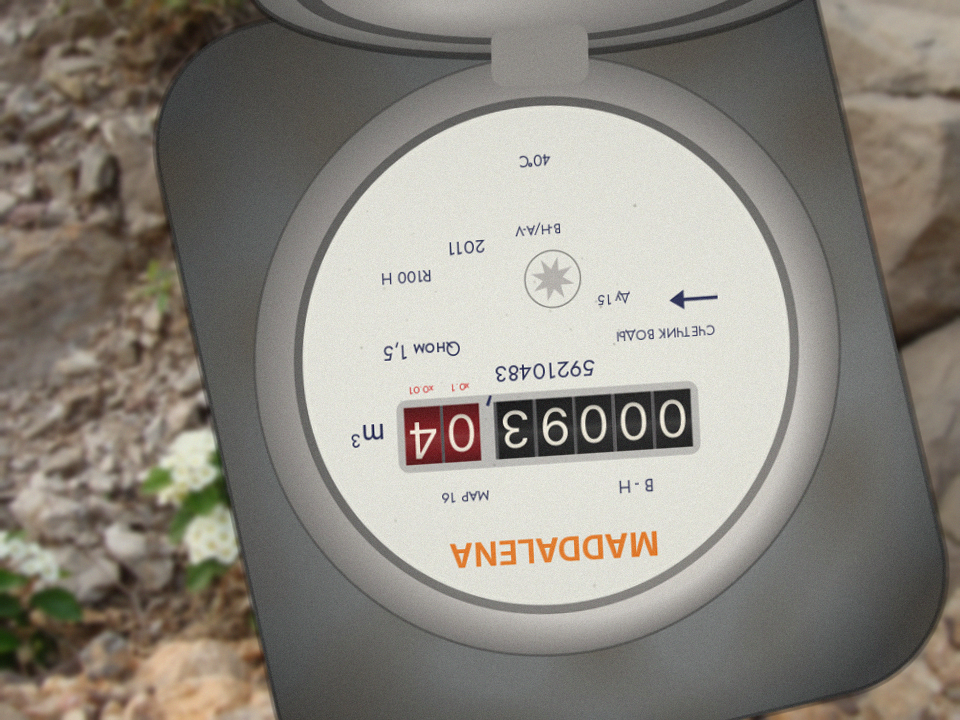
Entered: 93.04 m³
